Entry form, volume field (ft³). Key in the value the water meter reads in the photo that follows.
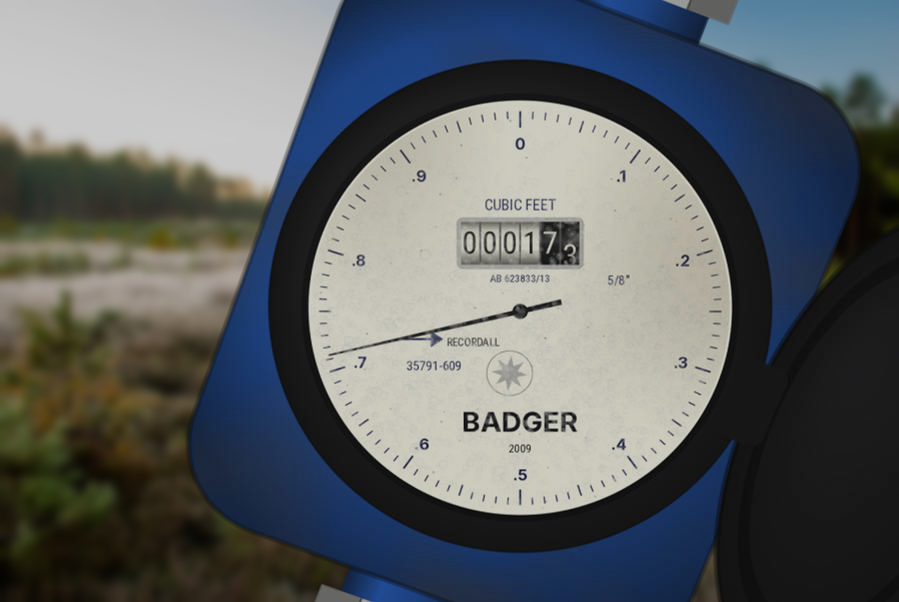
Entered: 172.71 ft³
